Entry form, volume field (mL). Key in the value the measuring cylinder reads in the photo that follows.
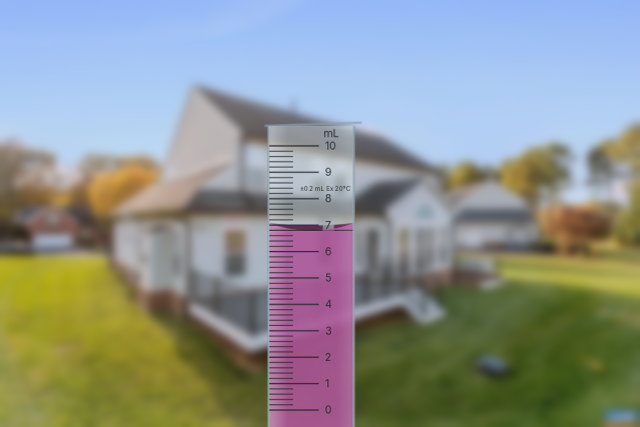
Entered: 6.8 mL
